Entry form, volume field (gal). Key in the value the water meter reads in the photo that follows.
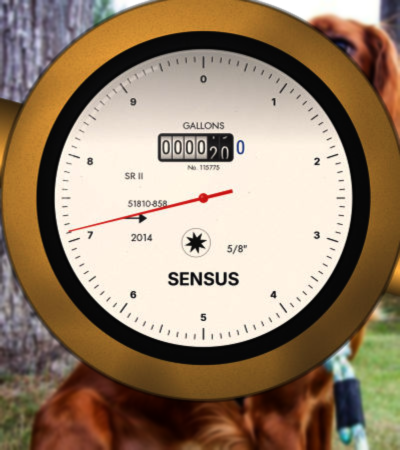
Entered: 197.1 gal
